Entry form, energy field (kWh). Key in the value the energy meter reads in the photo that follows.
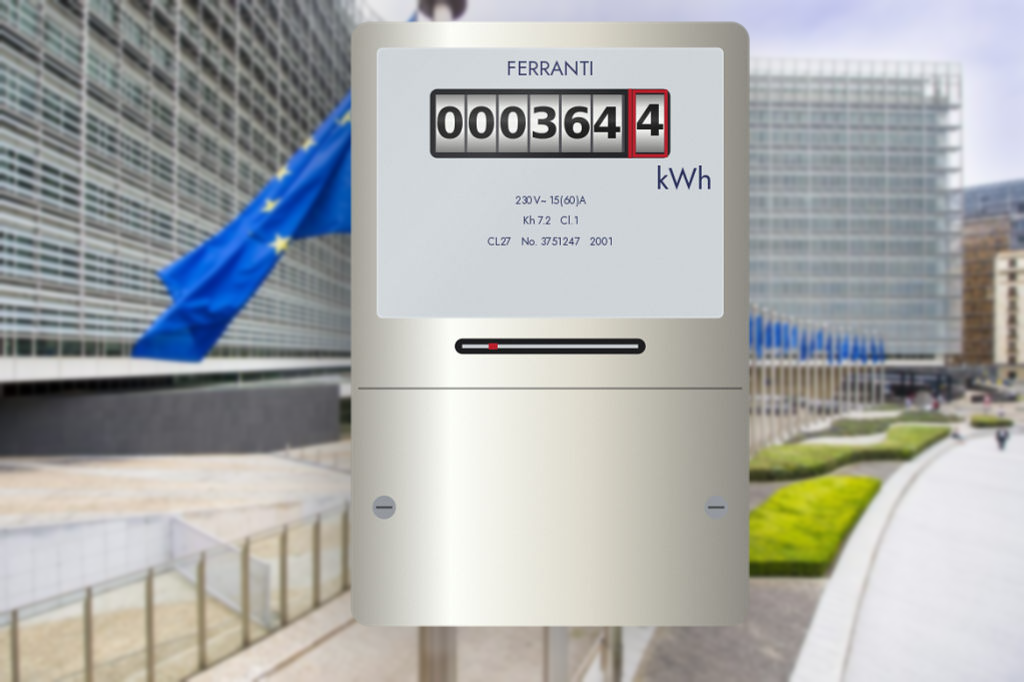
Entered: 364.4 kWh
